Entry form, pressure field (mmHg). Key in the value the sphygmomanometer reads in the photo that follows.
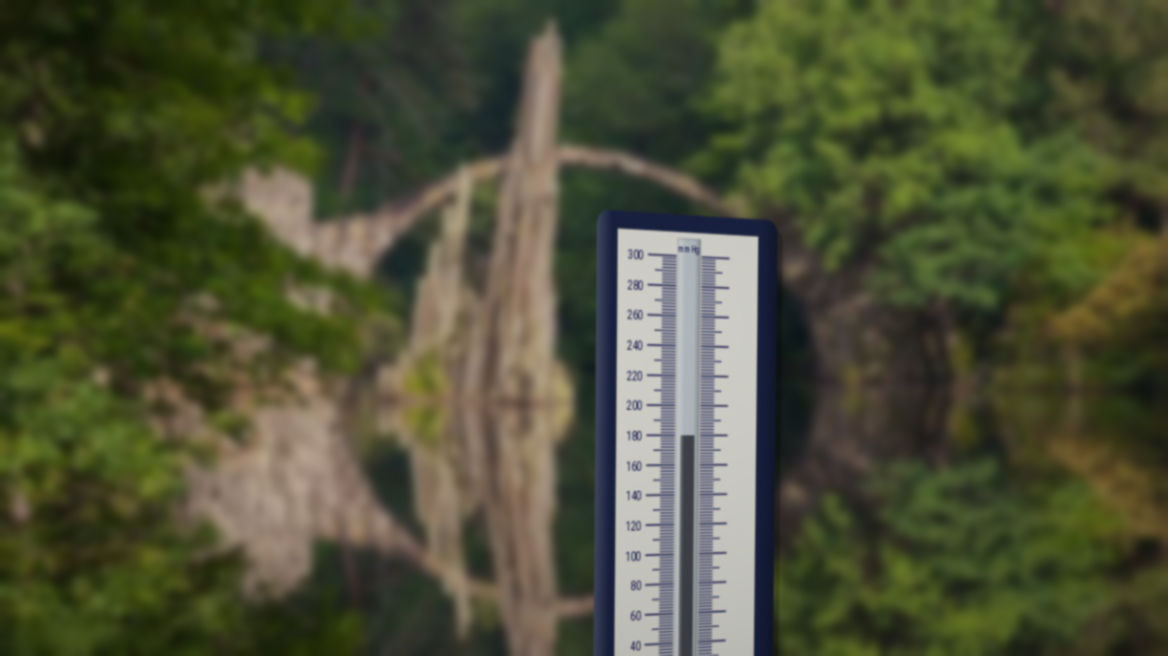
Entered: 180 mmHg
